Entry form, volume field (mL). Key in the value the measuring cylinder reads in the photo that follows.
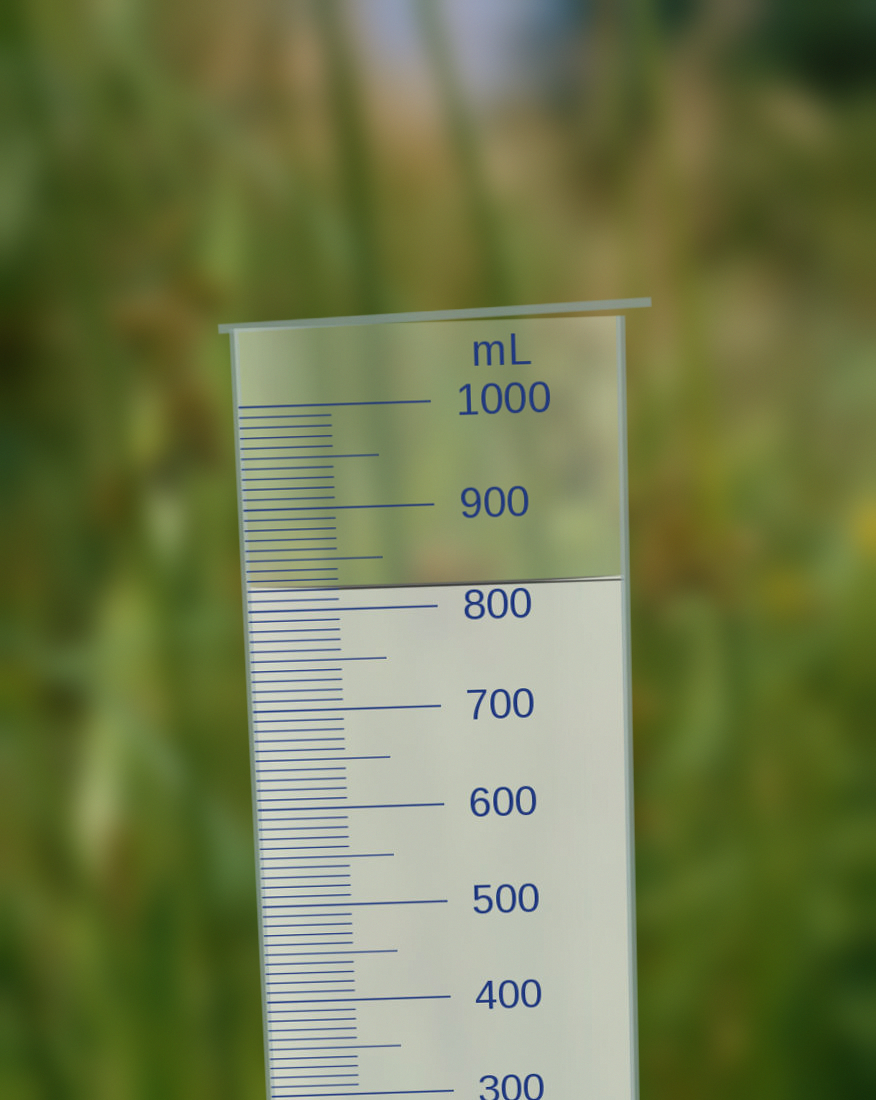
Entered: 820 mL
